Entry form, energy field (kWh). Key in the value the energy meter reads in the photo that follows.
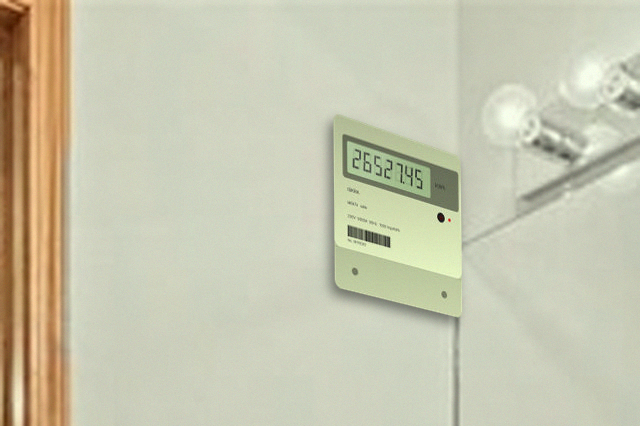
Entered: 26527.45 kWh
